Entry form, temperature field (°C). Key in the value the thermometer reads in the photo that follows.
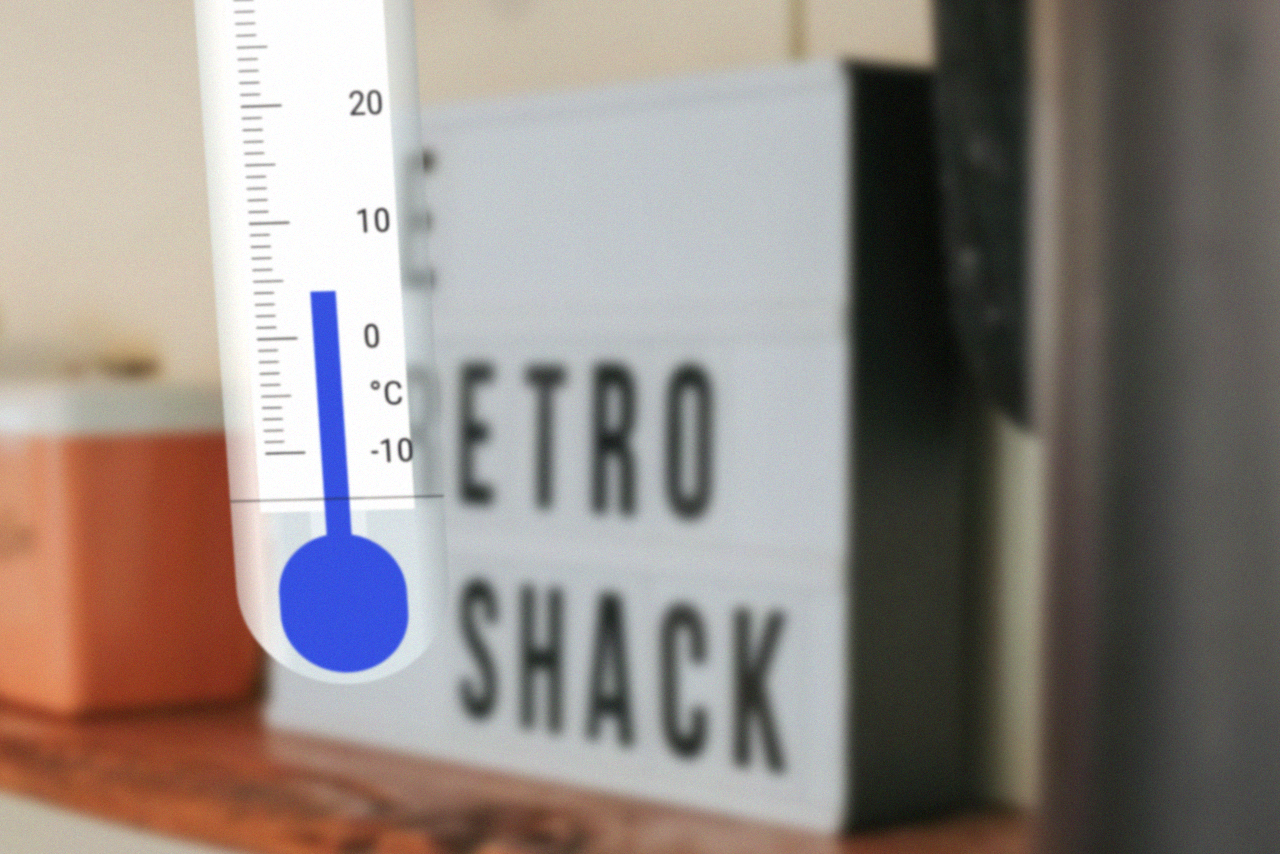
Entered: 4 °C
